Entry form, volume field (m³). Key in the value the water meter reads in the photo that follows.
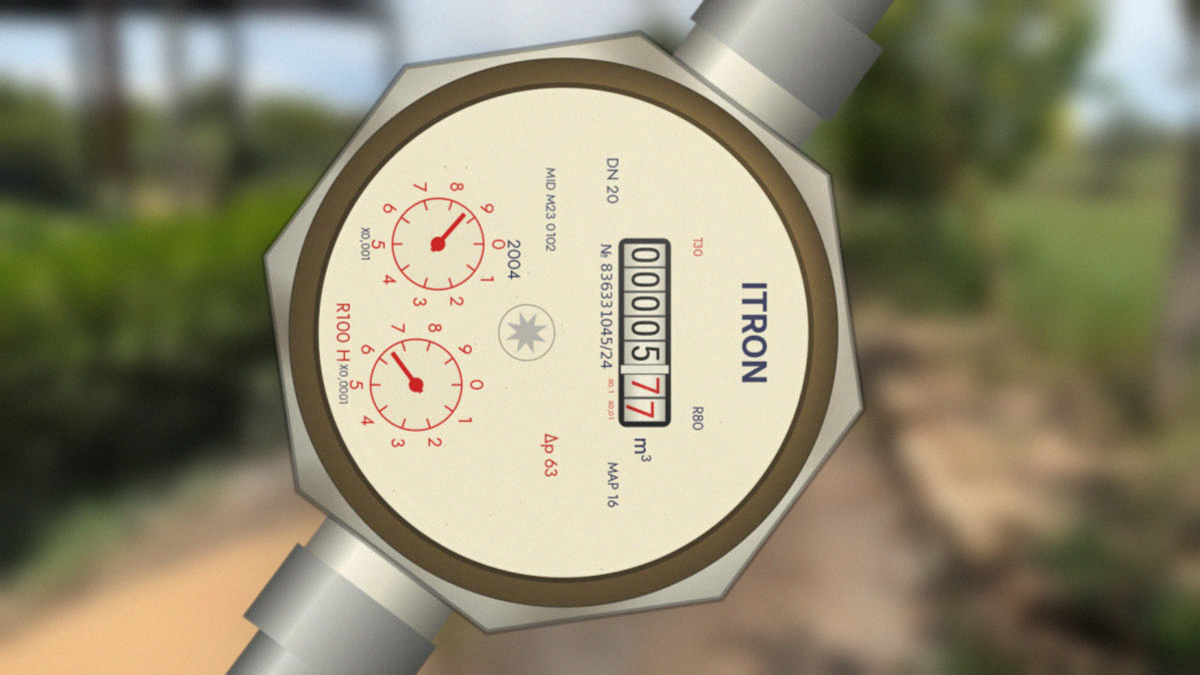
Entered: 5.7686 m³
